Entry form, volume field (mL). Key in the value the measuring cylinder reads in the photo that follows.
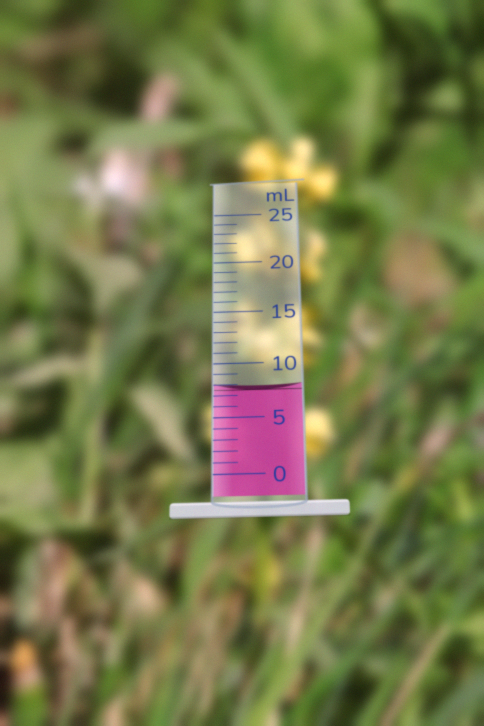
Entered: 7.5 mL
